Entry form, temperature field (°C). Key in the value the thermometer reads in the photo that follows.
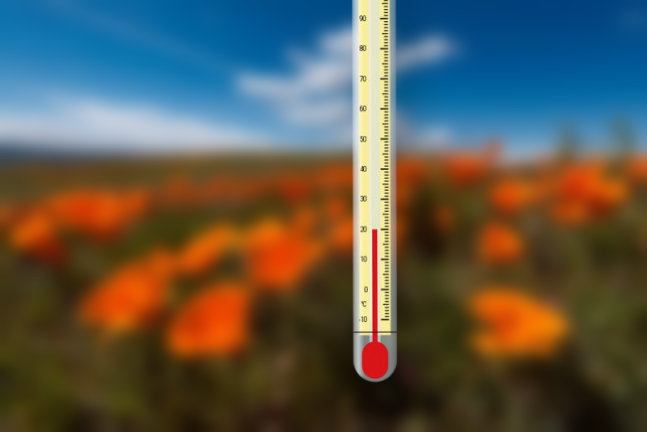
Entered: 20 °C
